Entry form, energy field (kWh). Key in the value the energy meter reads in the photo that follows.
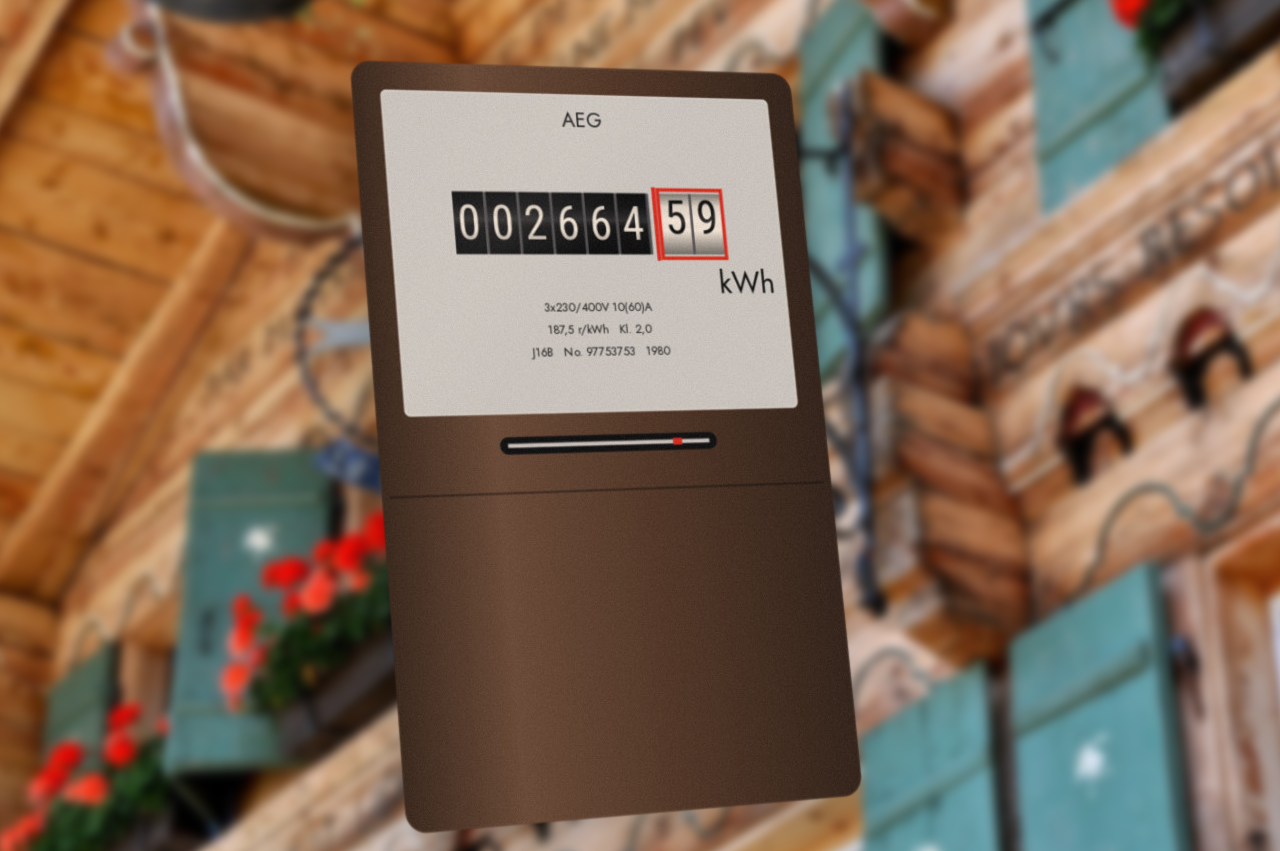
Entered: 2664.59 kWh
